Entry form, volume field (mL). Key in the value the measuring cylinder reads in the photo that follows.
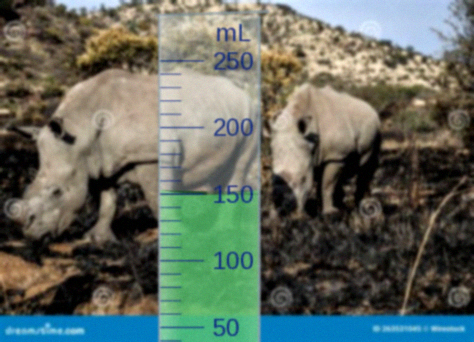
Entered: 150 mL
